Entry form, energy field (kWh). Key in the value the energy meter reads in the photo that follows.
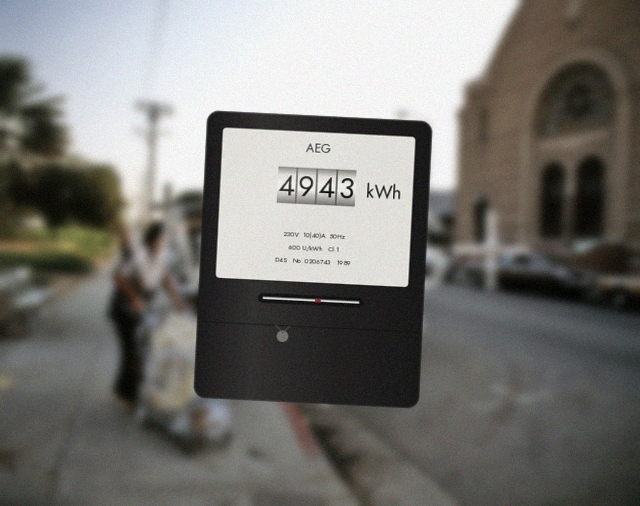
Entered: 4943 kWh
